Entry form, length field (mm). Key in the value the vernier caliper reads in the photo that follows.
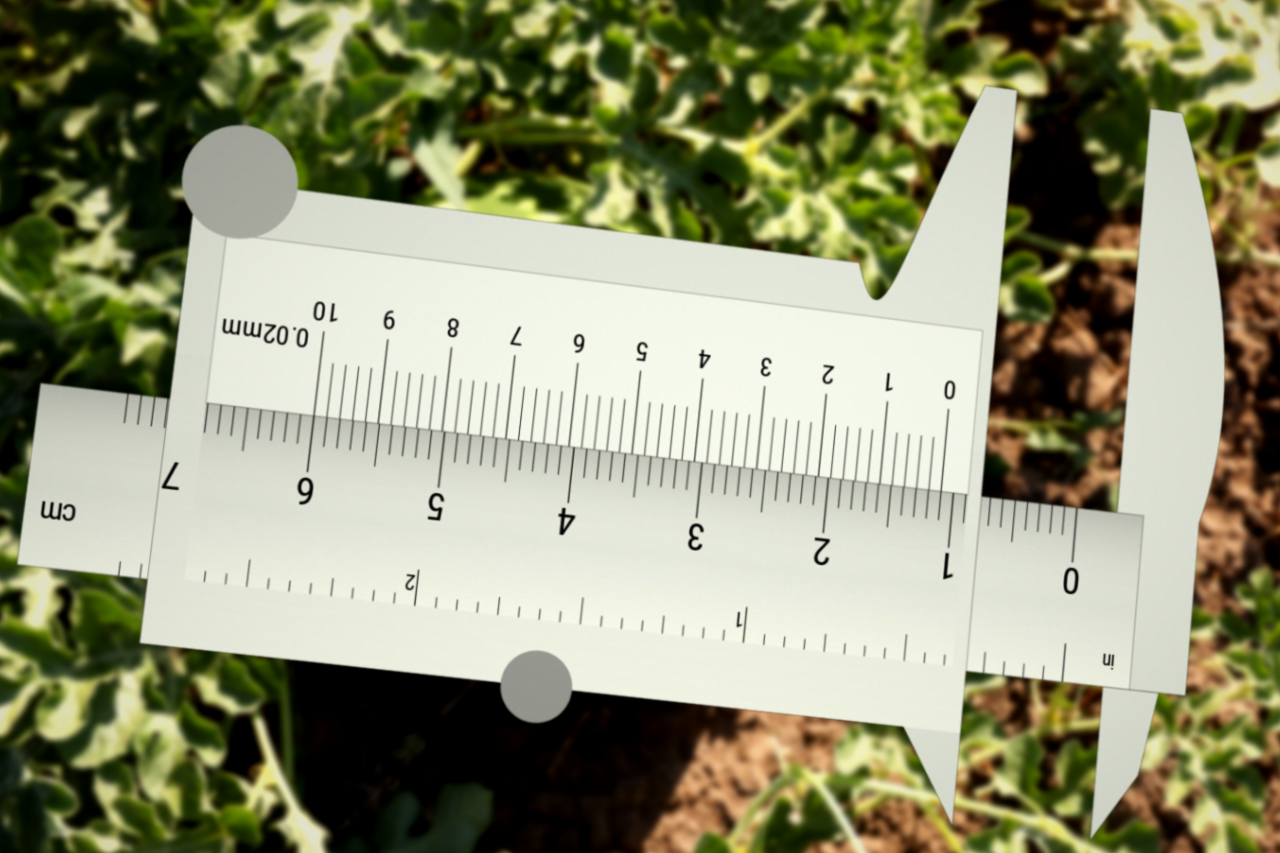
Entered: 11.0 mm
